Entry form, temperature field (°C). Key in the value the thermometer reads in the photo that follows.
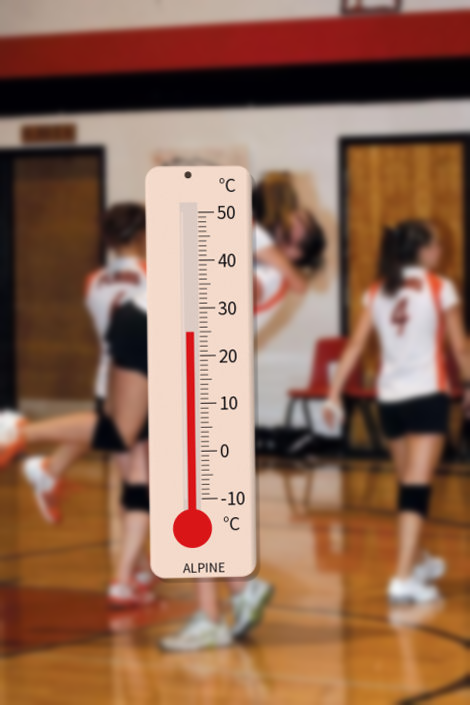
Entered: 25 °C
